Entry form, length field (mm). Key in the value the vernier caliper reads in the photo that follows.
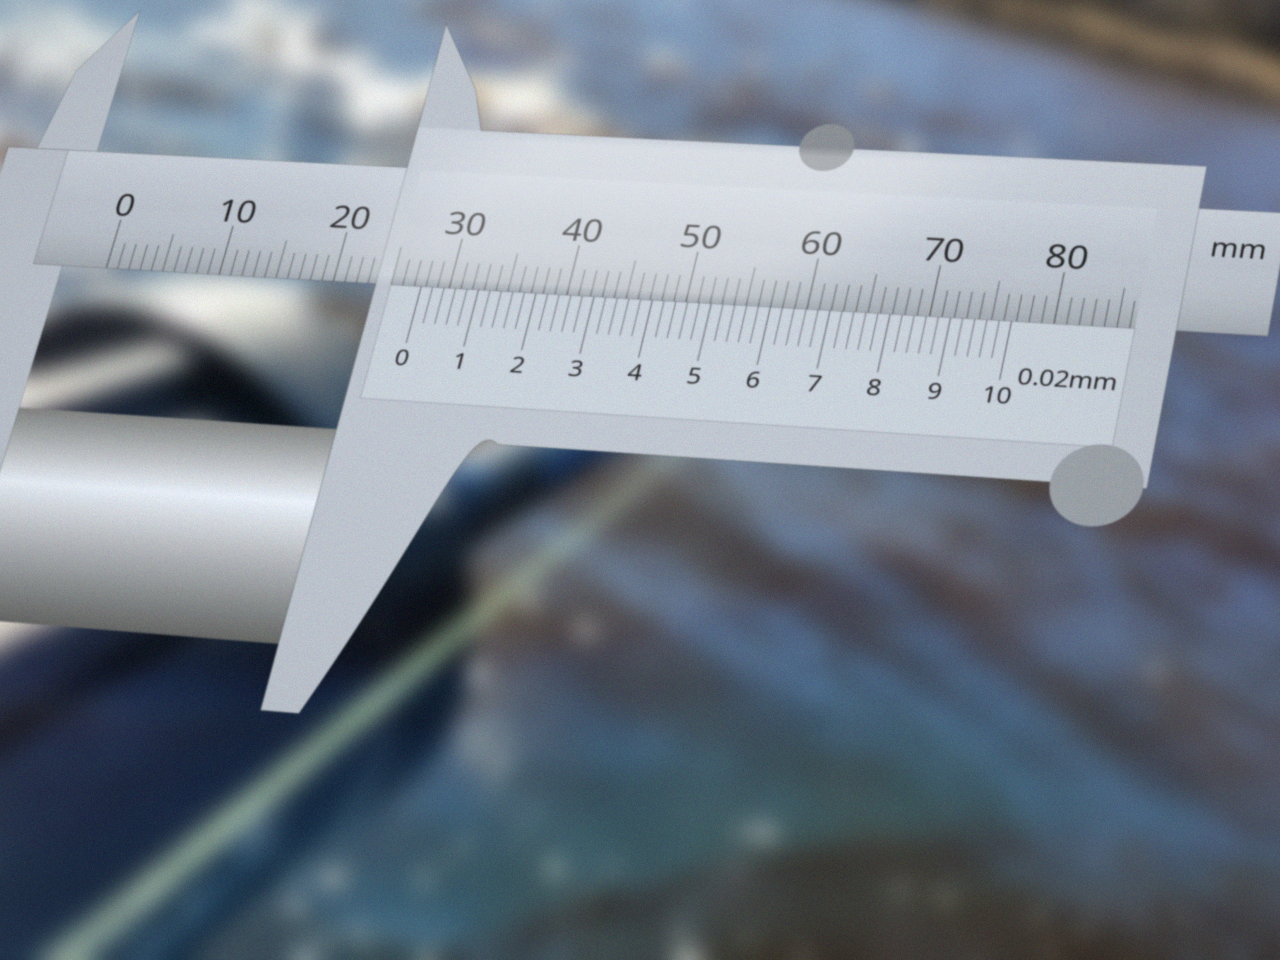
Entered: 27.6 mm
